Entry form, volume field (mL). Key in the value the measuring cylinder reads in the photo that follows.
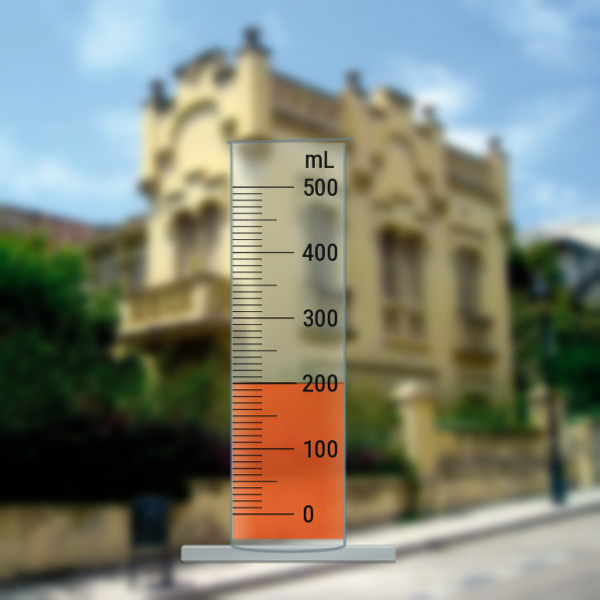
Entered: 200 mL
